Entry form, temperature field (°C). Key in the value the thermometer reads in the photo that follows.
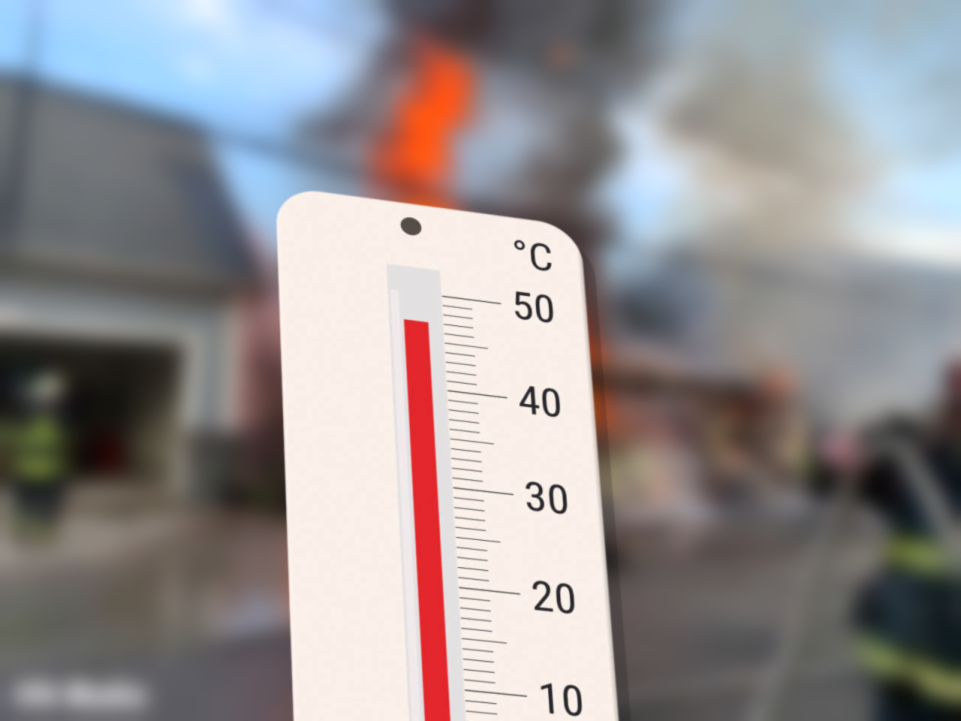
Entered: 47 °C
